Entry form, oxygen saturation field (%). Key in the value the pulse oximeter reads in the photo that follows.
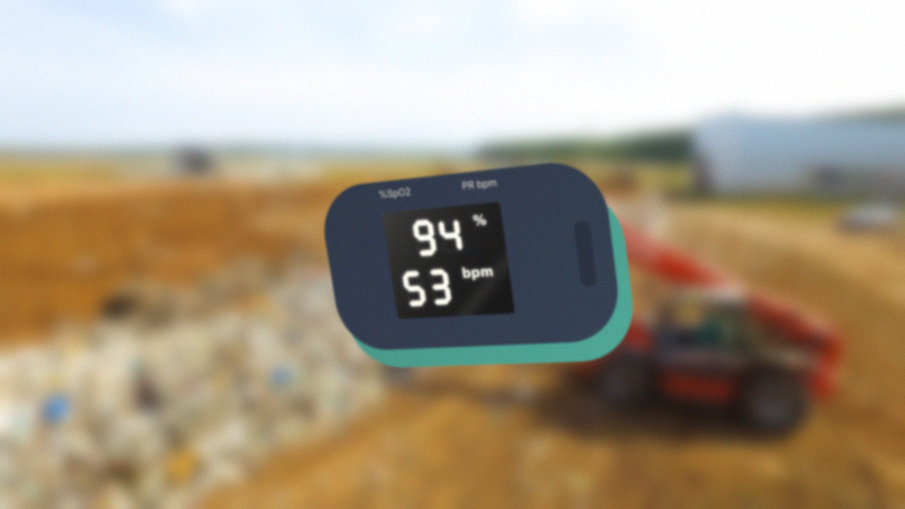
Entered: 94 %
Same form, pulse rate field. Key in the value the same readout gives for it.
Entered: 53 bpm
